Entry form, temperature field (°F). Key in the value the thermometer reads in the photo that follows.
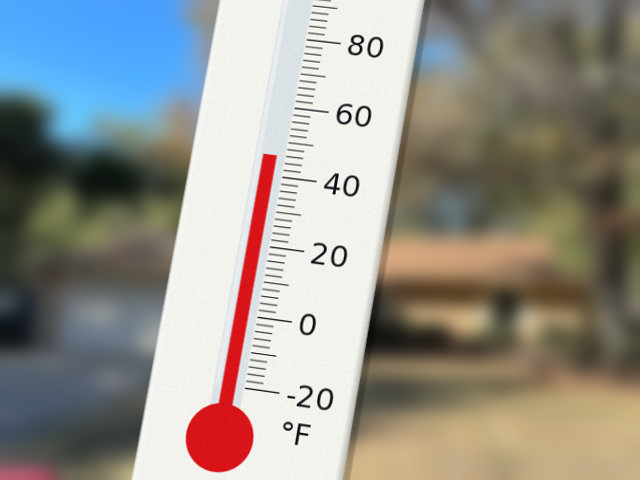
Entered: 46 °F
